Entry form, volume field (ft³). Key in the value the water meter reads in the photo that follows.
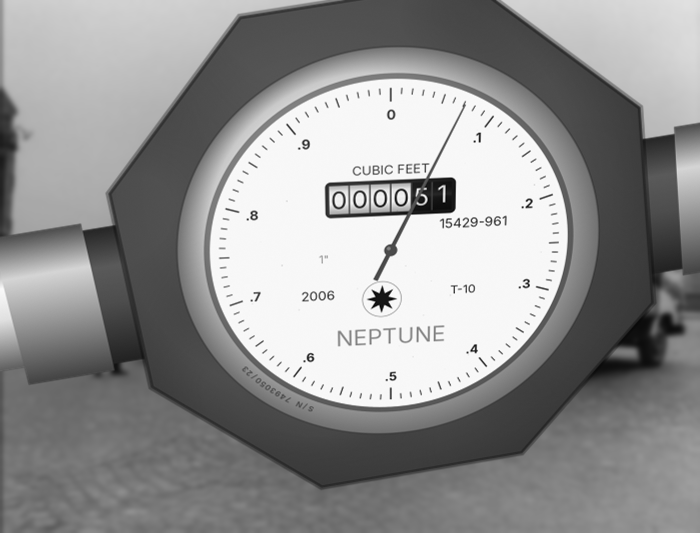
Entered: 51.07 ft³
